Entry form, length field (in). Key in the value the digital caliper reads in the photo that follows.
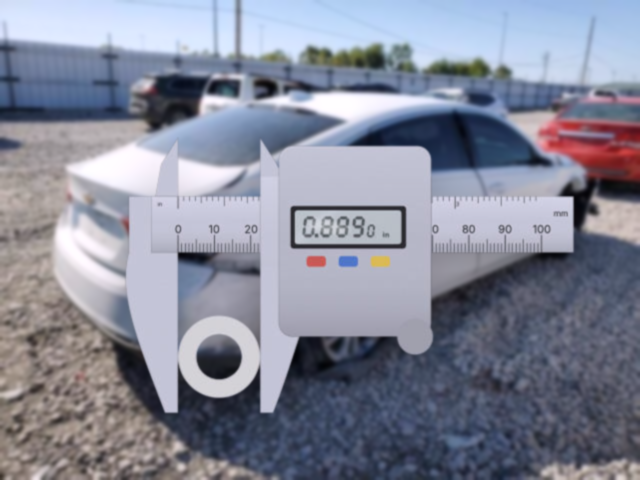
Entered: 0.8890 in
